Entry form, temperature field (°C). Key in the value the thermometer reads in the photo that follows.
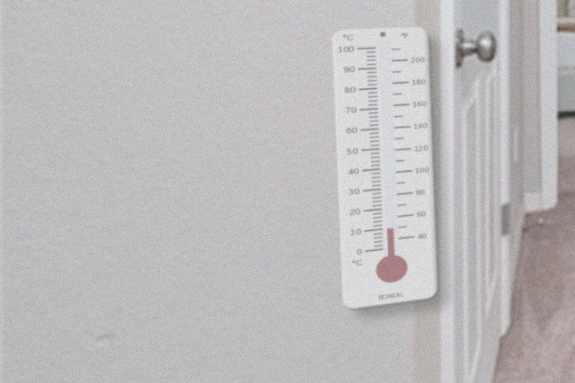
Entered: 10 °C
